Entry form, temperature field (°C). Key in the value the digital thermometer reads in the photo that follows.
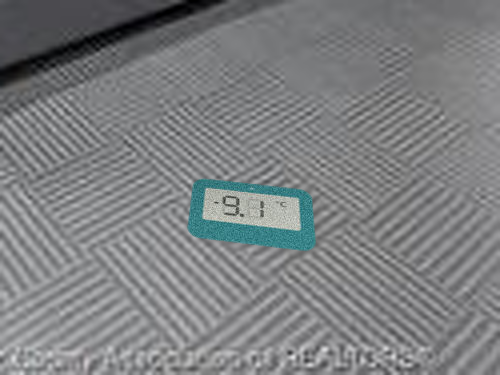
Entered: -9.1 °C
